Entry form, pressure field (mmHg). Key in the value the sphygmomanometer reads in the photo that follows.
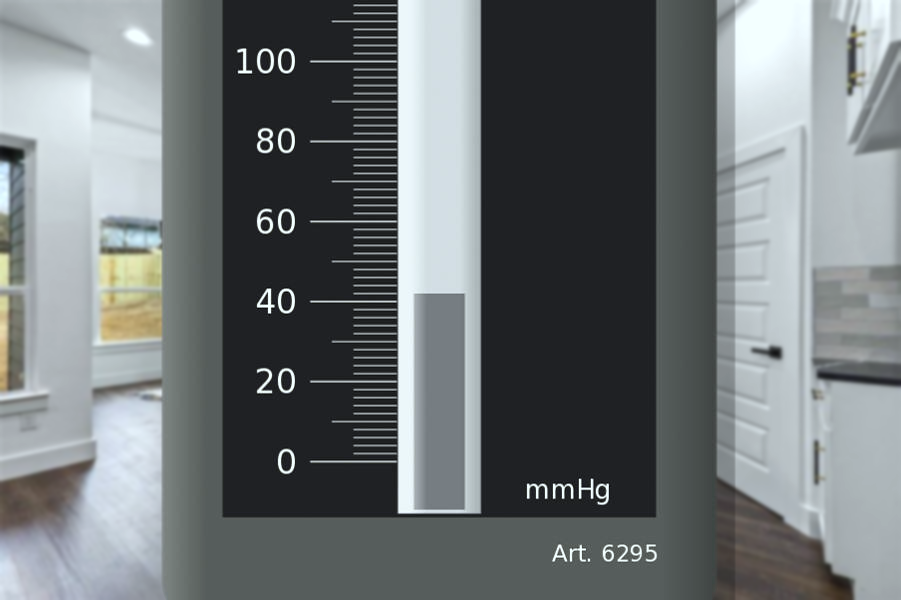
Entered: 42 mmHg
